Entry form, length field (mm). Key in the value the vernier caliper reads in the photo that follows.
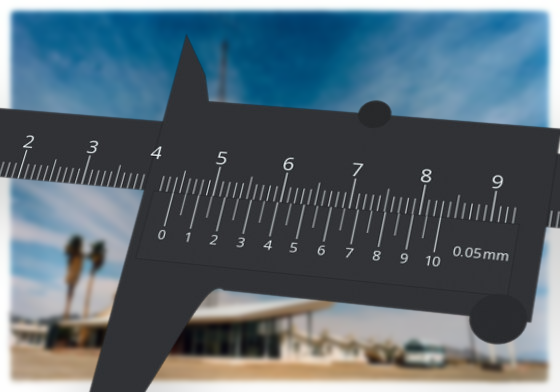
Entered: 44.0 mm
